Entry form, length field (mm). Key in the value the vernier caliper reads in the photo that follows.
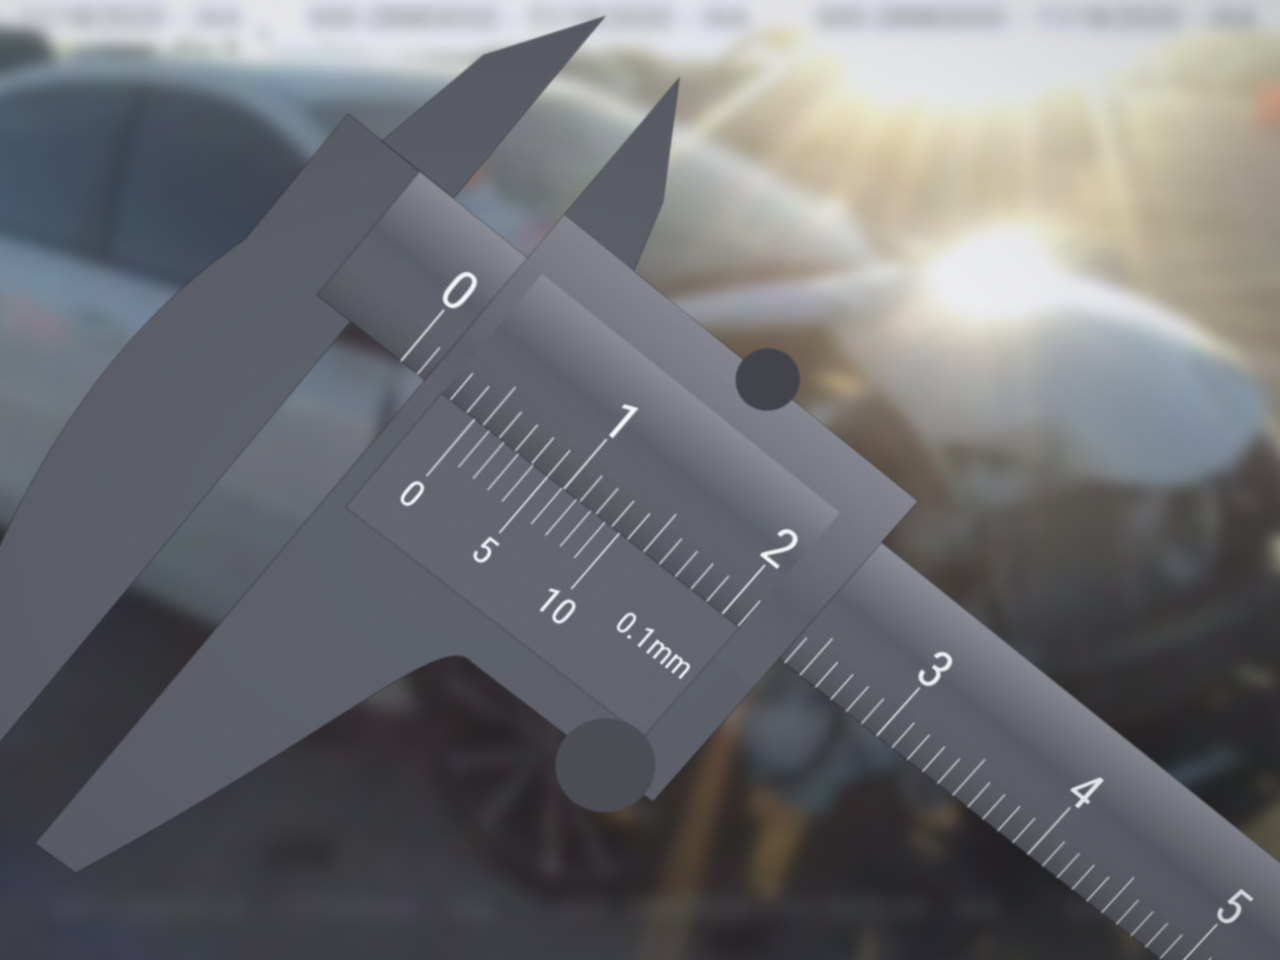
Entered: 4.5 mm
